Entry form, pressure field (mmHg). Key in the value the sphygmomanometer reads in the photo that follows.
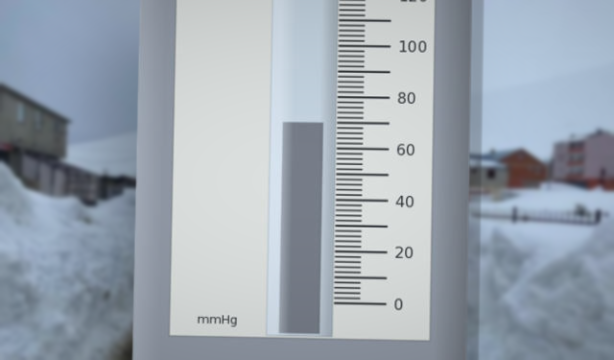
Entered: 70 mmHg
